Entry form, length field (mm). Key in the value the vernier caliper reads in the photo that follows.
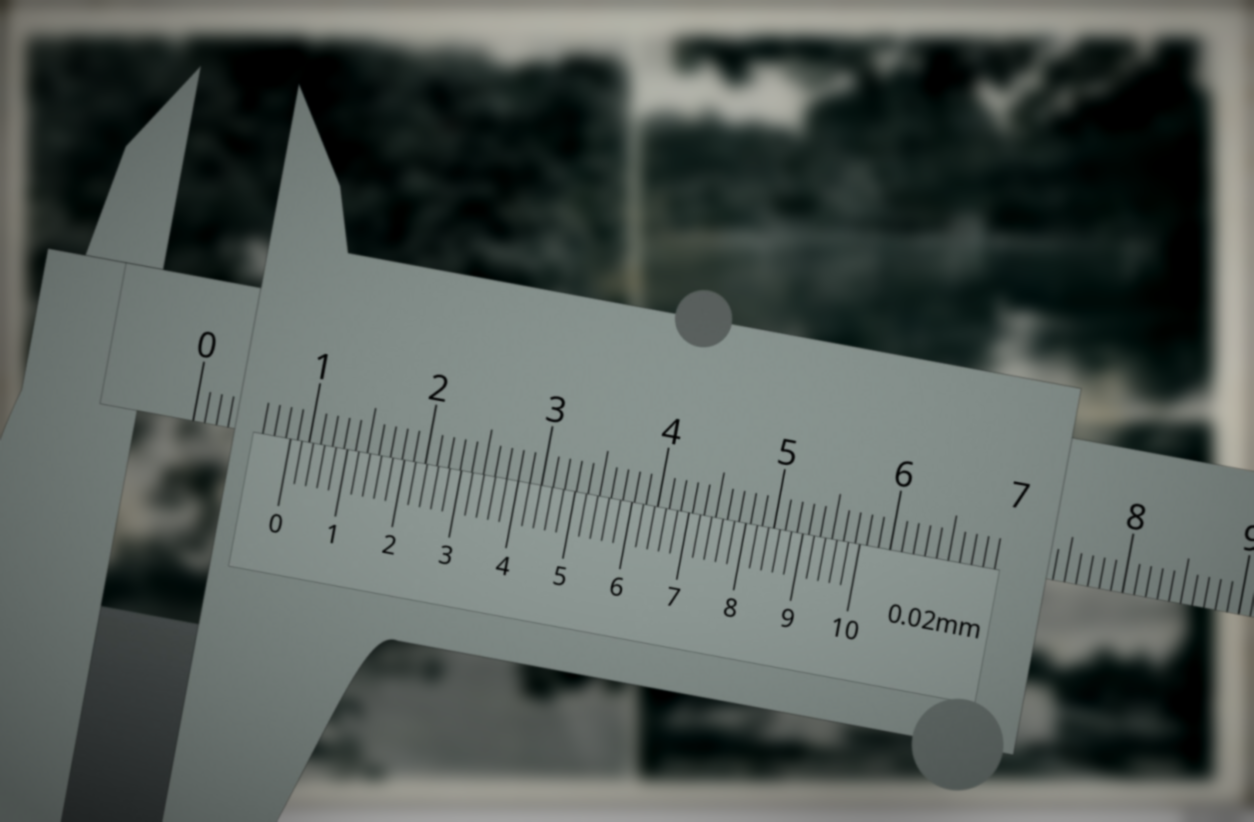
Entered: 8.4 mm
